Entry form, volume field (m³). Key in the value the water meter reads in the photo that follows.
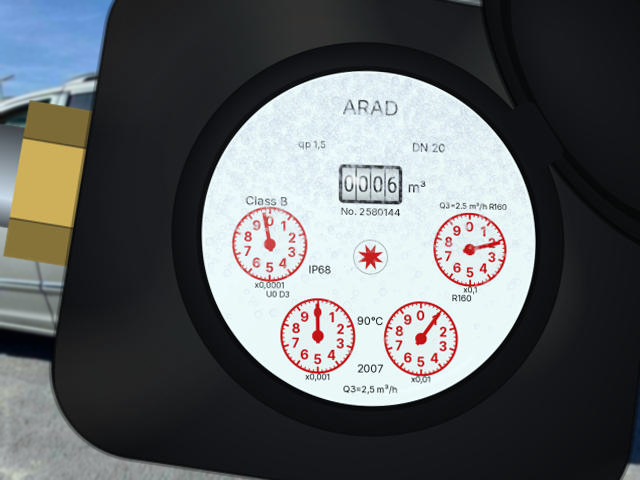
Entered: 6.2099 m³
